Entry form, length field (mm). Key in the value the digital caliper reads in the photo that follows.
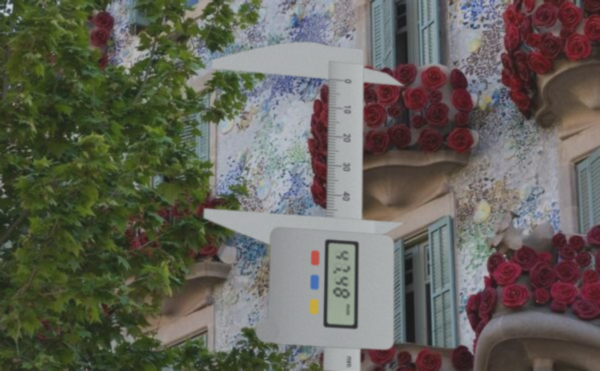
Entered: 47.48 mm
